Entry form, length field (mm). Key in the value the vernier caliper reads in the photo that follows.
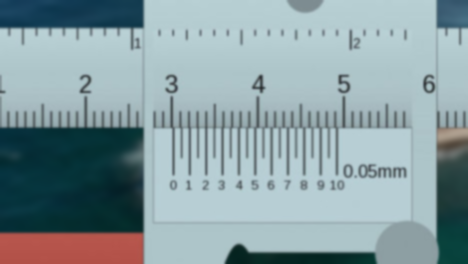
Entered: 30.2 mm
